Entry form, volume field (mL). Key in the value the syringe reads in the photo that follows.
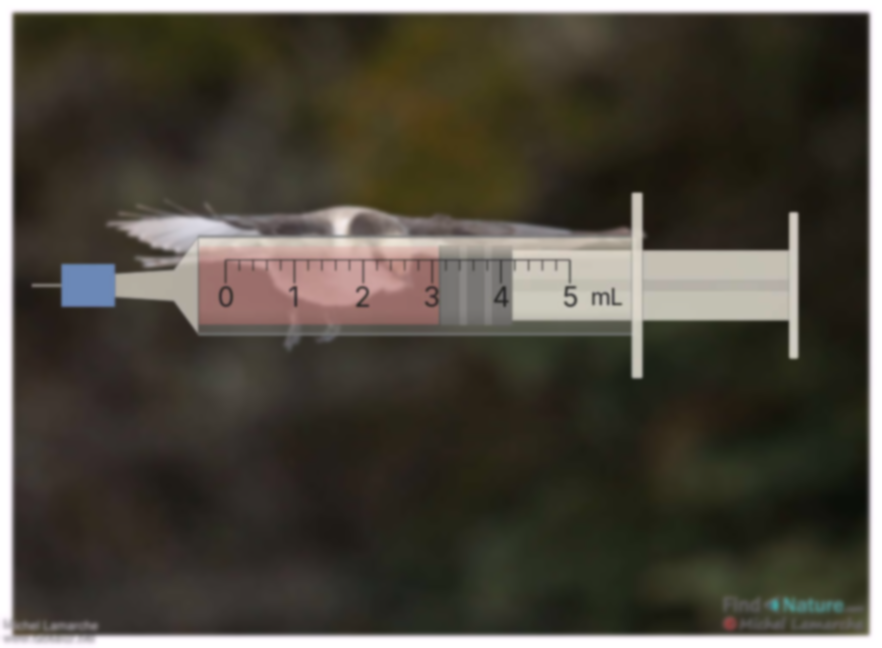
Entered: 3.1 mL
